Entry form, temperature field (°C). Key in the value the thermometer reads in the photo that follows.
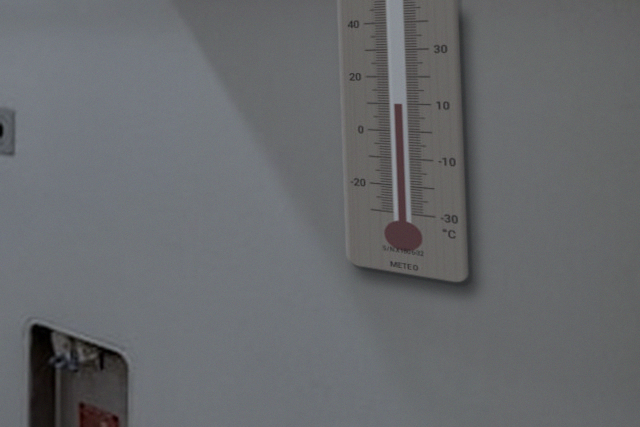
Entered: 10 °C
